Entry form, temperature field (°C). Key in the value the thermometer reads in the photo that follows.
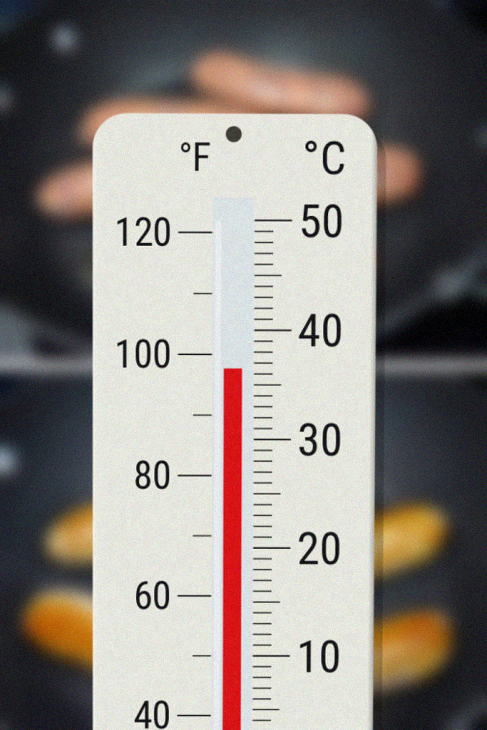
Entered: 36.5 °C
